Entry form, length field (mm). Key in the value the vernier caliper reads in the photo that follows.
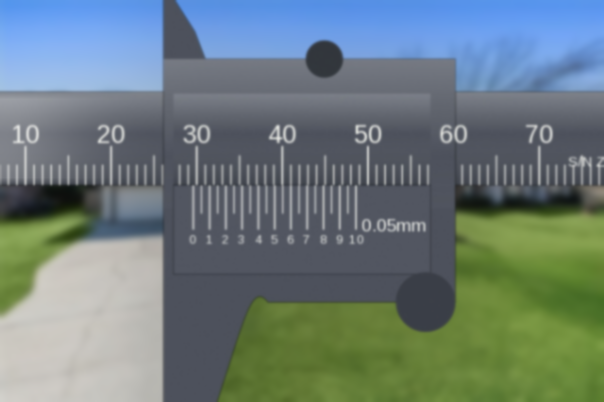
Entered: 29.6 mm
